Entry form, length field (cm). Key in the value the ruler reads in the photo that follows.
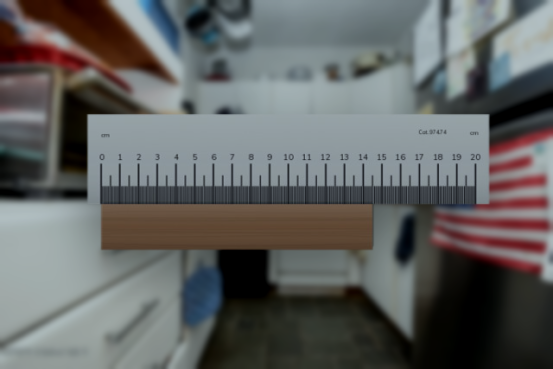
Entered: 14.5 cm
